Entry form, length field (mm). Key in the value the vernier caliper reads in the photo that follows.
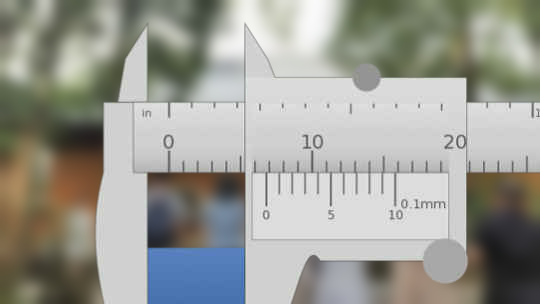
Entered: 6.8 mm
